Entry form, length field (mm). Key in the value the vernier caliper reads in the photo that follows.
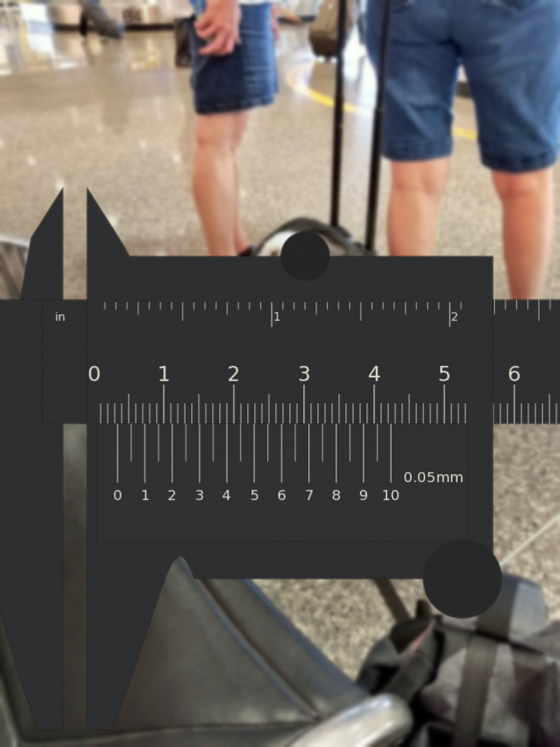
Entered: 3.4 mm
